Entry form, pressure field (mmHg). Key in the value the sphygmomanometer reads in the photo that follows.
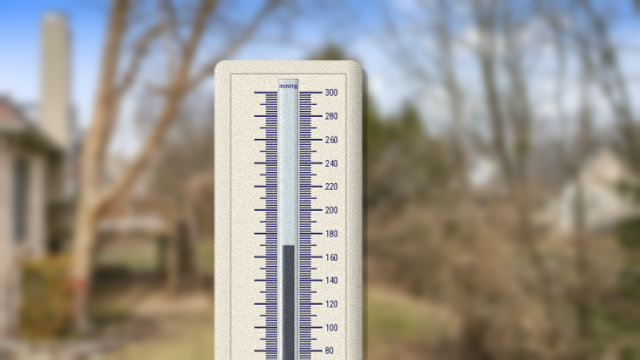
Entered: 170 mmHg
